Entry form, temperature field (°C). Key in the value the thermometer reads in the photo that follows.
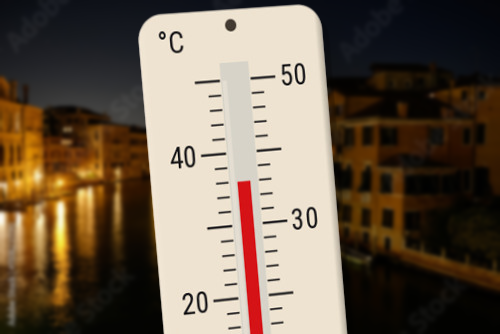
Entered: 36 °C
